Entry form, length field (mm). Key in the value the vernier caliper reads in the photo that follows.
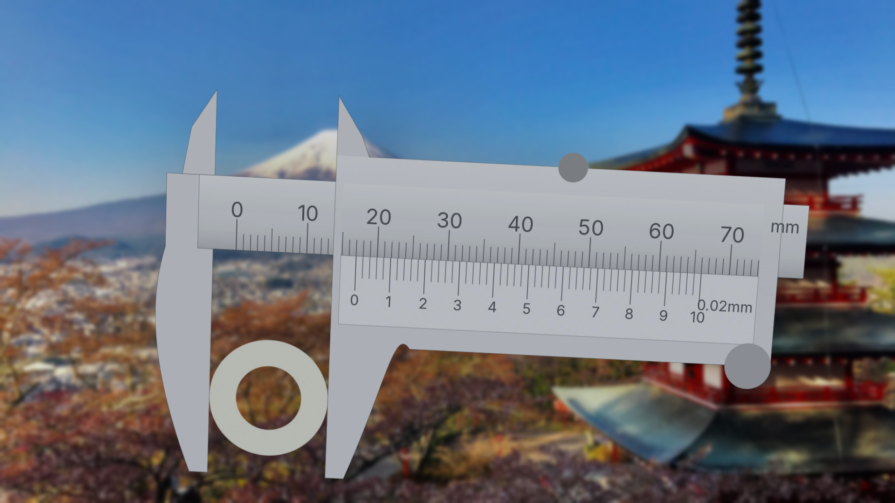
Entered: 17.0 mm
